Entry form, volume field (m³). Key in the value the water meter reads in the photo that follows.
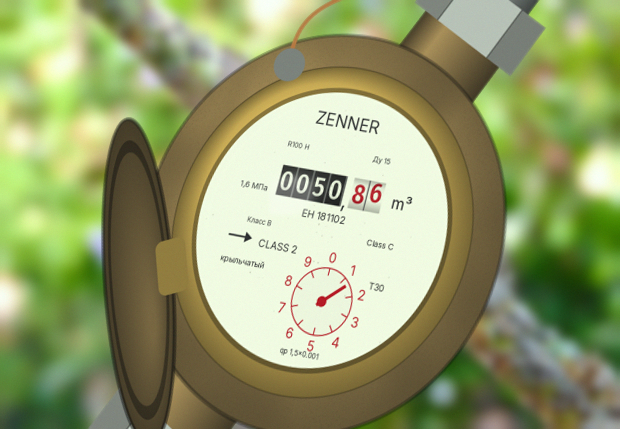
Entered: 50.861 m³
